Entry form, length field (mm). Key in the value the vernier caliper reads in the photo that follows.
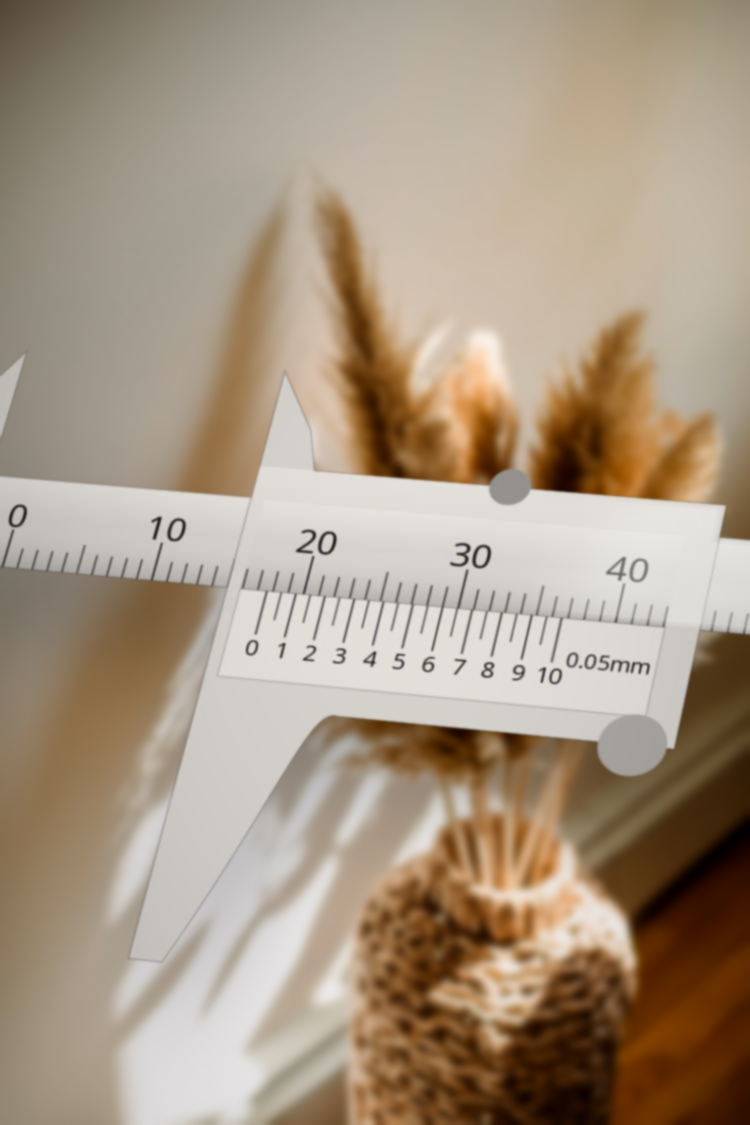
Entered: 17.6 mm
